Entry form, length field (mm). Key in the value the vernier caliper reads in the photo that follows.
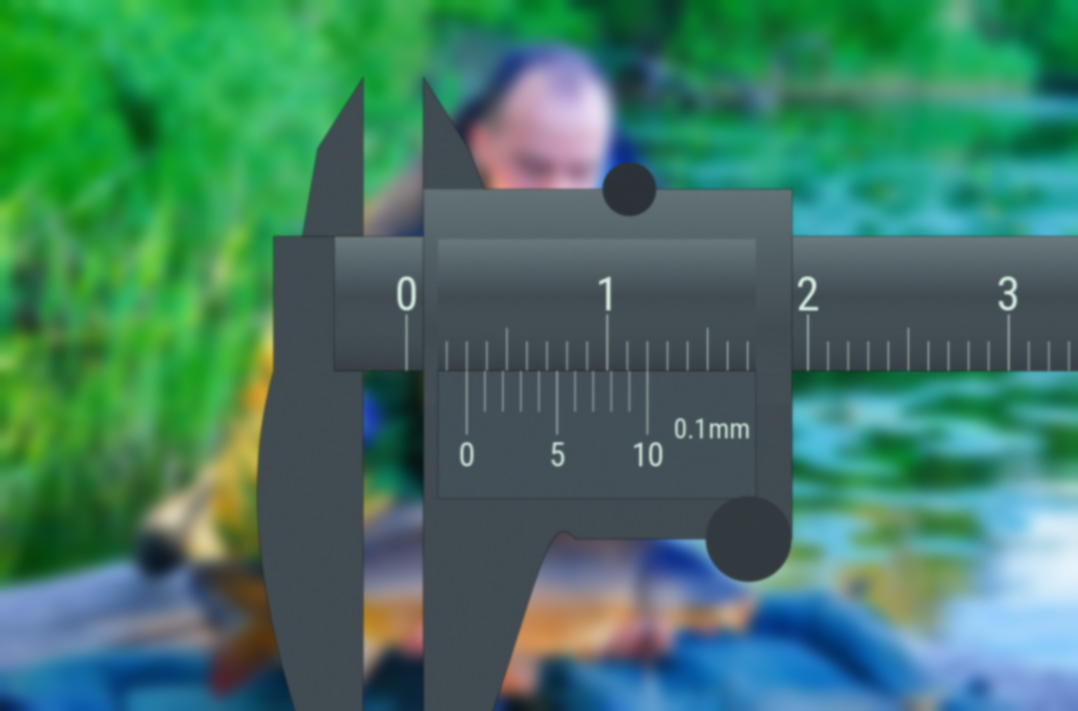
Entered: 3.0 mm
